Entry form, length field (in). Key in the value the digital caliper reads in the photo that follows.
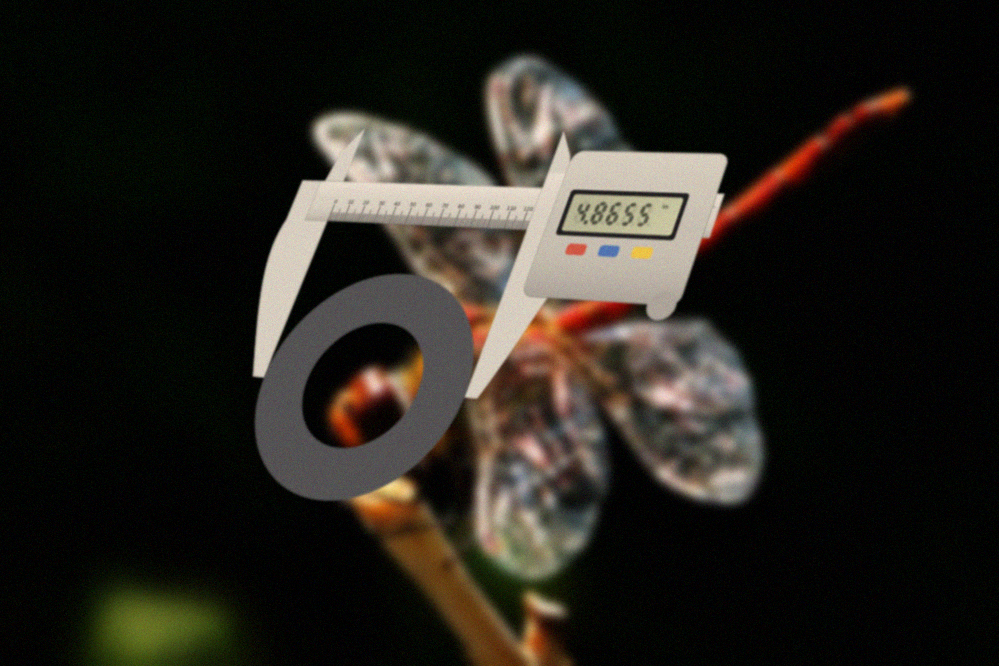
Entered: 4.8655 in
